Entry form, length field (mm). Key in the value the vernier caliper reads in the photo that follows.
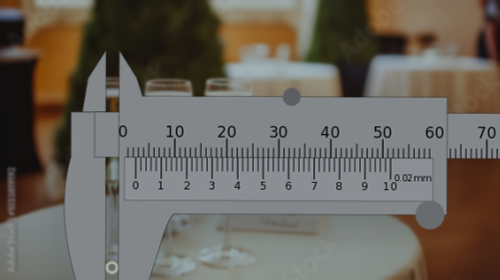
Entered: 2.5 mm
